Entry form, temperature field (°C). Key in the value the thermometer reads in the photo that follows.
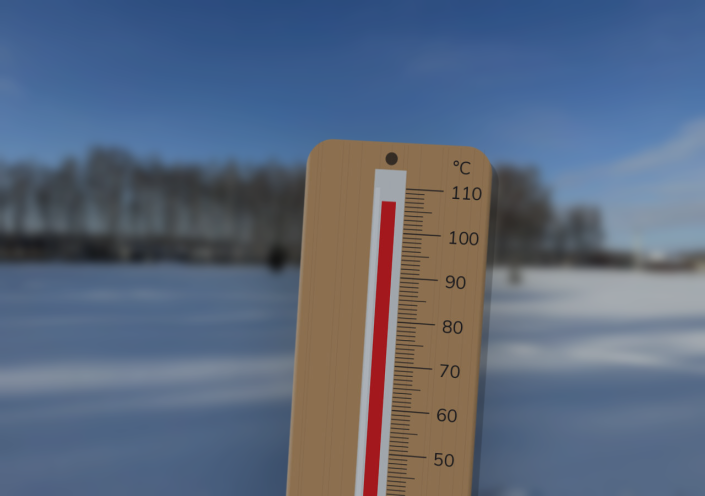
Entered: 107 °C
